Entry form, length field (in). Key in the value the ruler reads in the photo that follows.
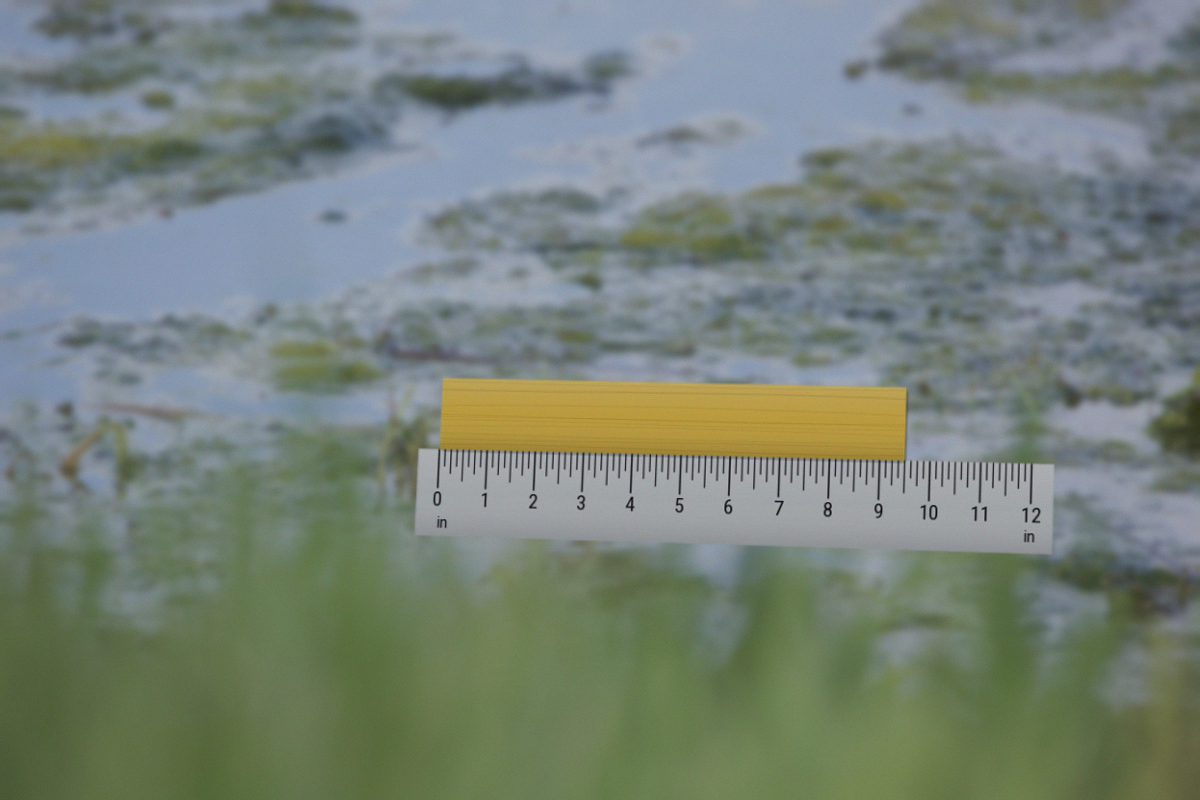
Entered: 9.5 in
